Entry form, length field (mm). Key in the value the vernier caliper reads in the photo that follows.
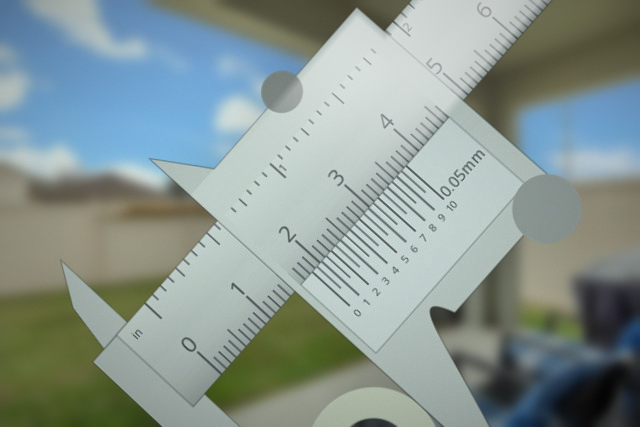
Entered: 18.4 mm
